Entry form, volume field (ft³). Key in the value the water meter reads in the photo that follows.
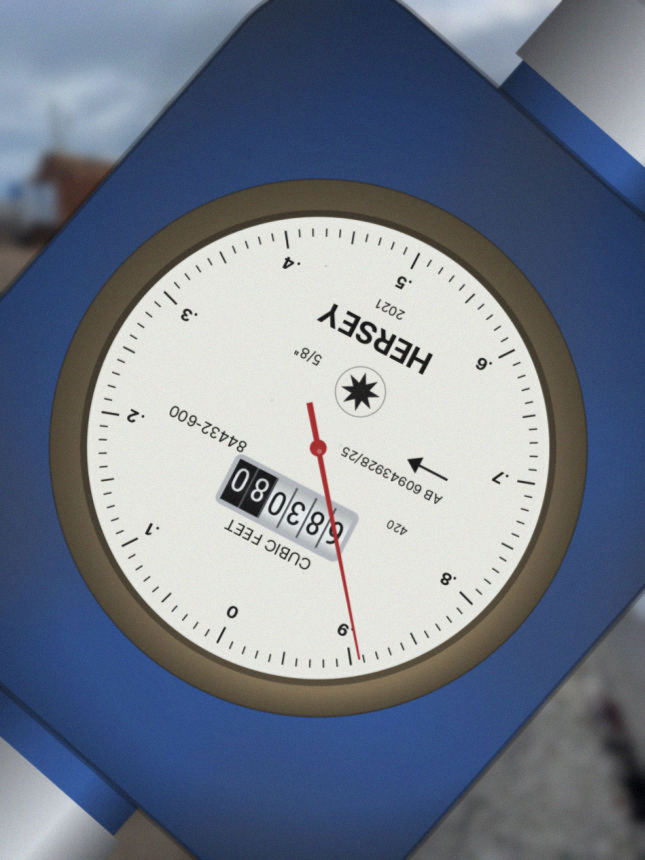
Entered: 683079.89 ft³
